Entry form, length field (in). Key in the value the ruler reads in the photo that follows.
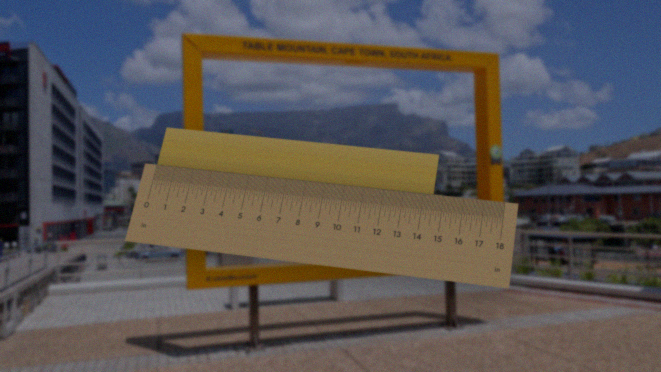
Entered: 14.5 in
